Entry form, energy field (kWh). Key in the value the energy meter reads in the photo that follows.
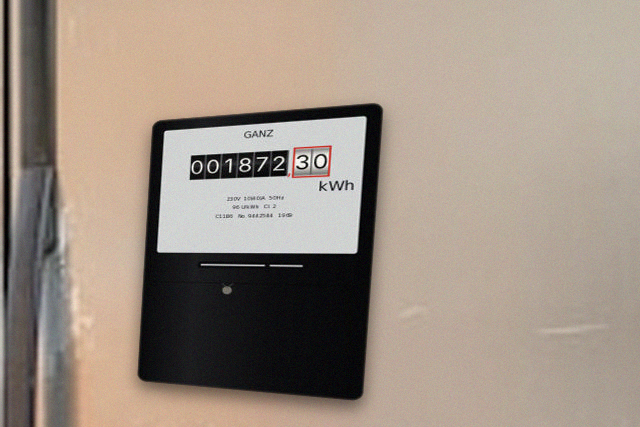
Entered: 1872.30 kWh
